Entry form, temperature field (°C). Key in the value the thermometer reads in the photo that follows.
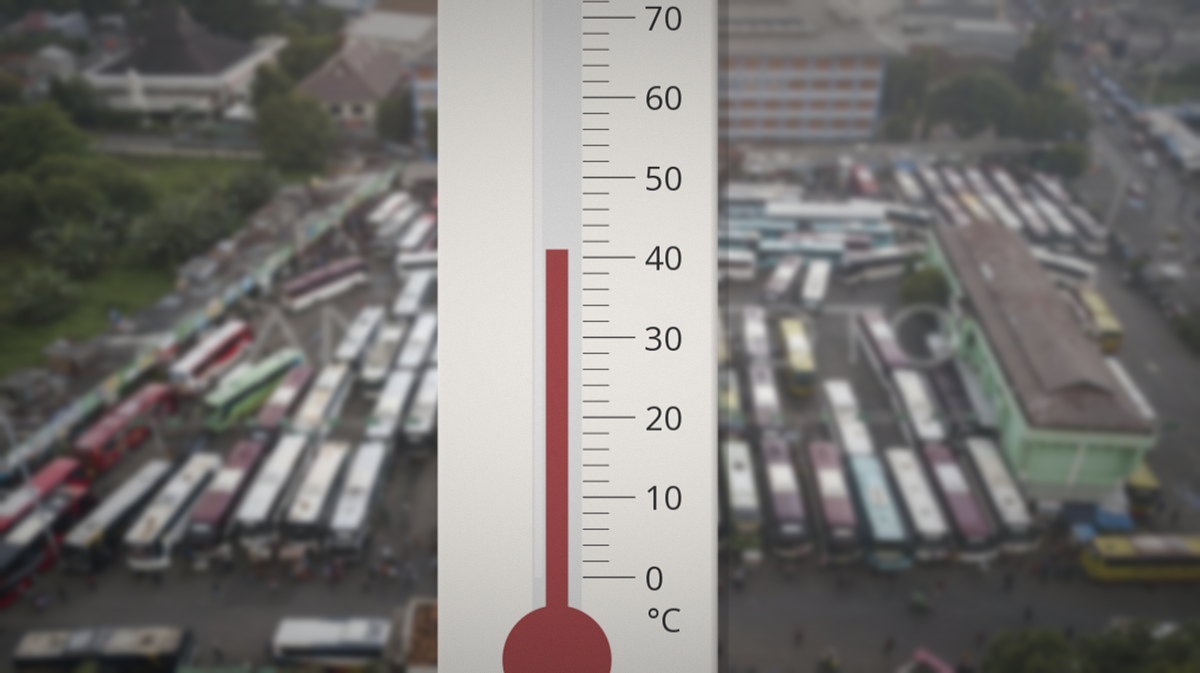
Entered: 41 °C
